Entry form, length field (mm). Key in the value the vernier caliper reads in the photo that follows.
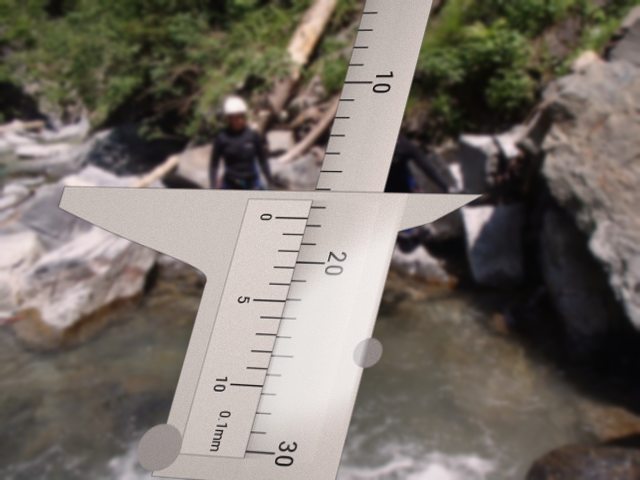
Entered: 17.6 mm
